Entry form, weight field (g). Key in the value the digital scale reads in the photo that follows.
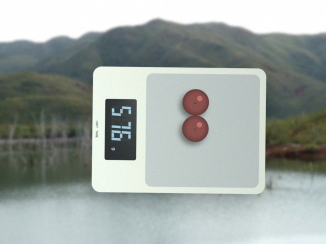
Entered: 576 g
